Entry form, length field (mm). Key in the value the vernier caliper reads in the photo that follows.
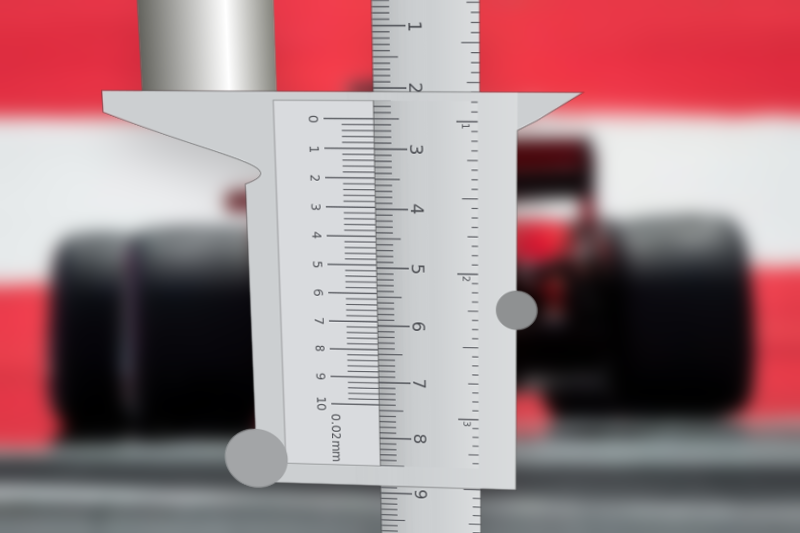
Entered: 25.0 mm
